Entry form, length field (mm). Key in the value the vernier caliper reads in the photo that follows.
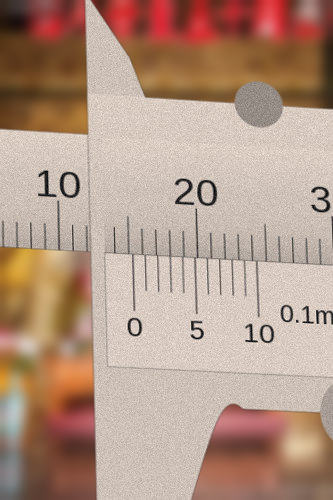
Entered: 15.3 mm
